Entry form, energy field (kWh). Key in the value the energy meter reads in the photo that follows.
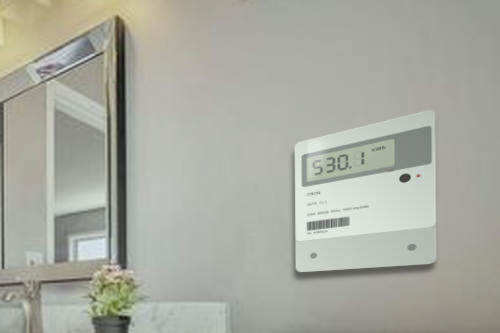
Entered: 530.1 kWh
